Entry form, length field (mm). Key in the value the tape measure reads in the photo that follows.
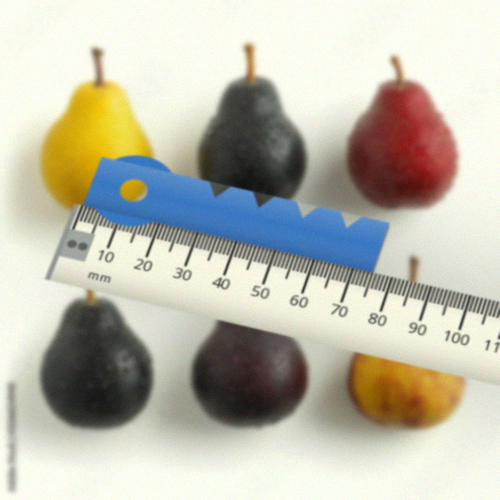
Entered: 75 mm
